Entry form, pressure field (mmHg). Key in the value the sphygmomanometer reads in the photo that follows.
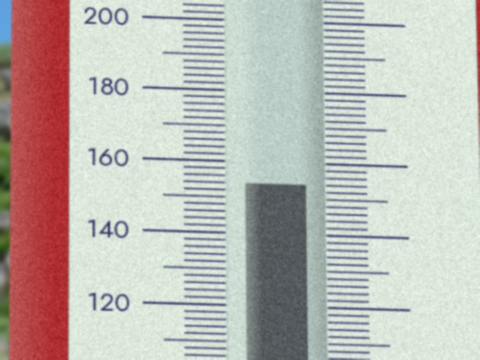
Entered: 154 mmHg
